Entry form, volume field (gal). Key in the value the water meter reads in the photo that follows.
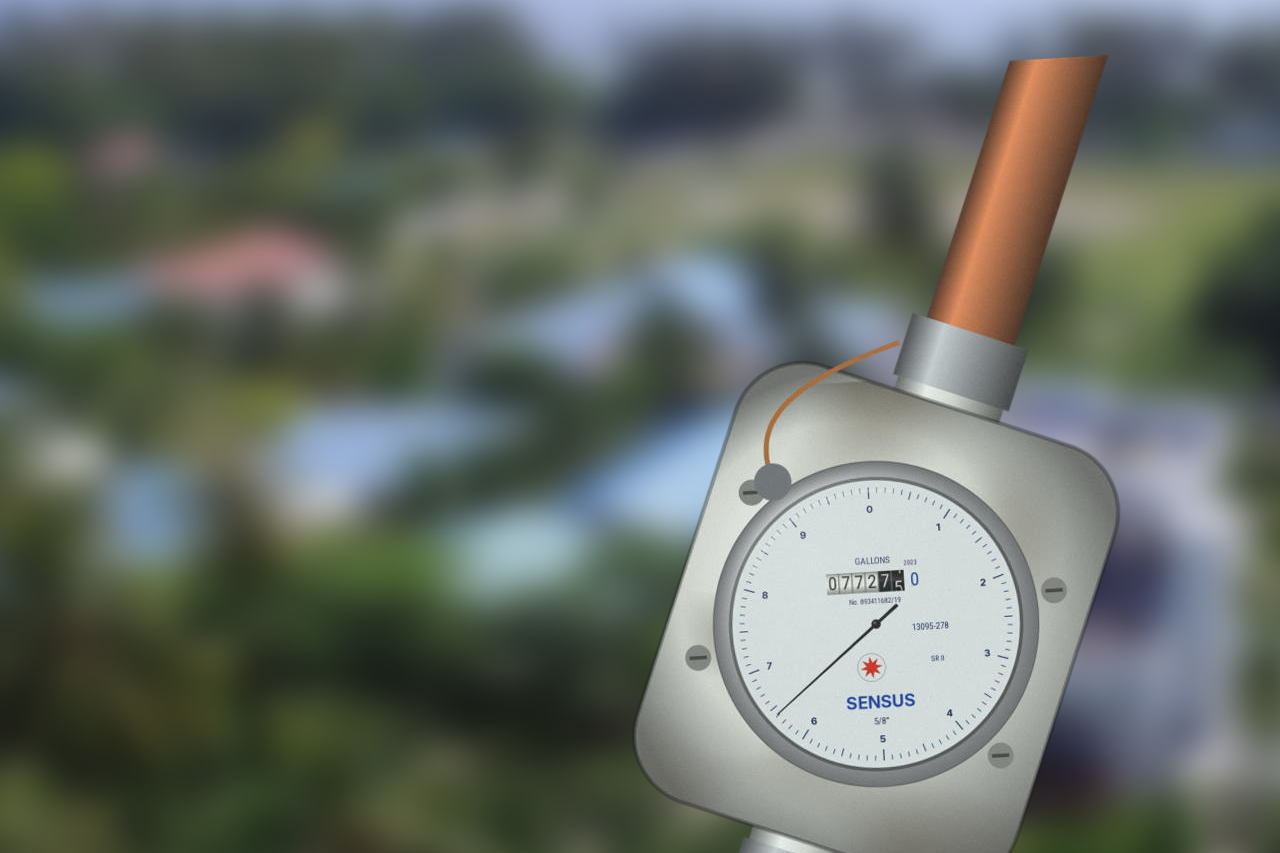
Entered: 772746.4 gal
